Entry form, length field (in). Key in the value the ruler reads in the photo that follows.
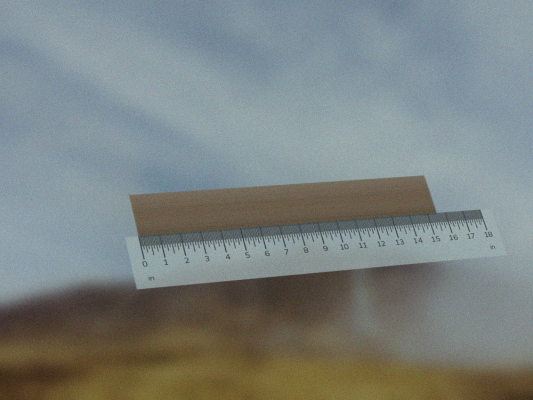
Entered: 15.5 in
